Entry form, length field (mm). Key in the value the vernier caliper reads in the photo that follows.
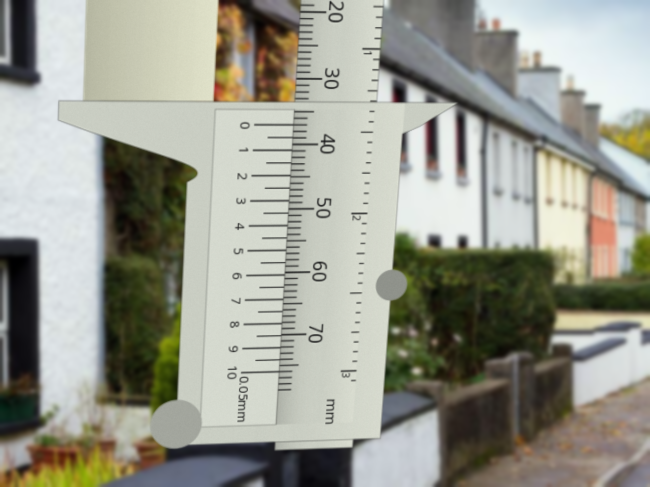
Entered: 37.0 mm
